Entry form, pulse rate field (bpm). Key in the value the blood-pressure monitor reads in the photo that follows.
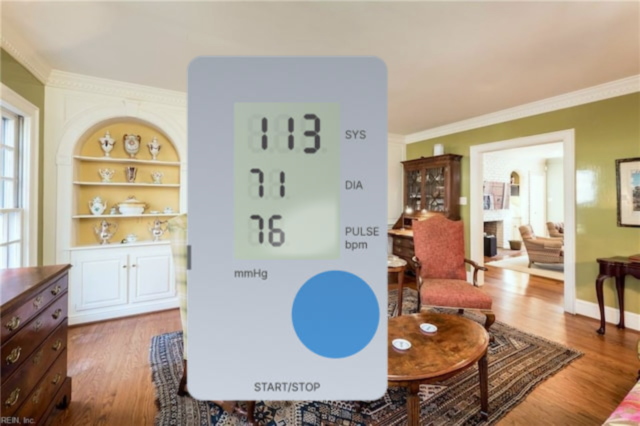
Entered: 76 bpm
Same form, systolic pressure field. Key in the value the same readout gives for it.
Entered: 113 mmHg
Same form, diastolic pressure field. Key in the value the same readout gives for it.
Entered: 71 mmHg
